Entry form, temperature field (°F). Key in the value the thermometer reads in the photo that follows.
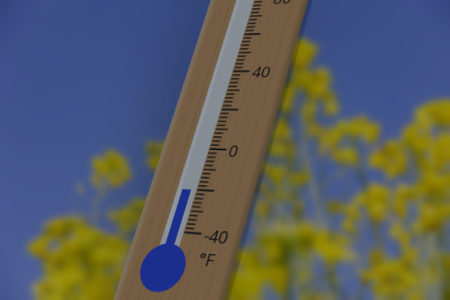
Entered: -20 °F
